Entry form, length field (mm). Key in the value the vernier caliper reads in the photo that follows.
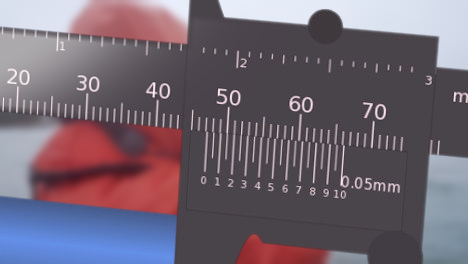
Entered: 47.2 mm
